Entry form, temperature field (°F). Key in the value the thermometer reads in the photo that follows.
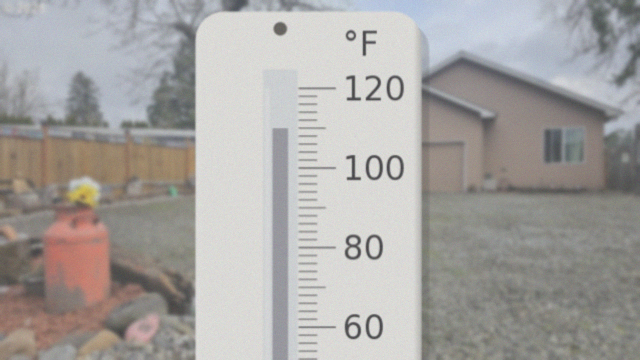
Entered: 110 °F
